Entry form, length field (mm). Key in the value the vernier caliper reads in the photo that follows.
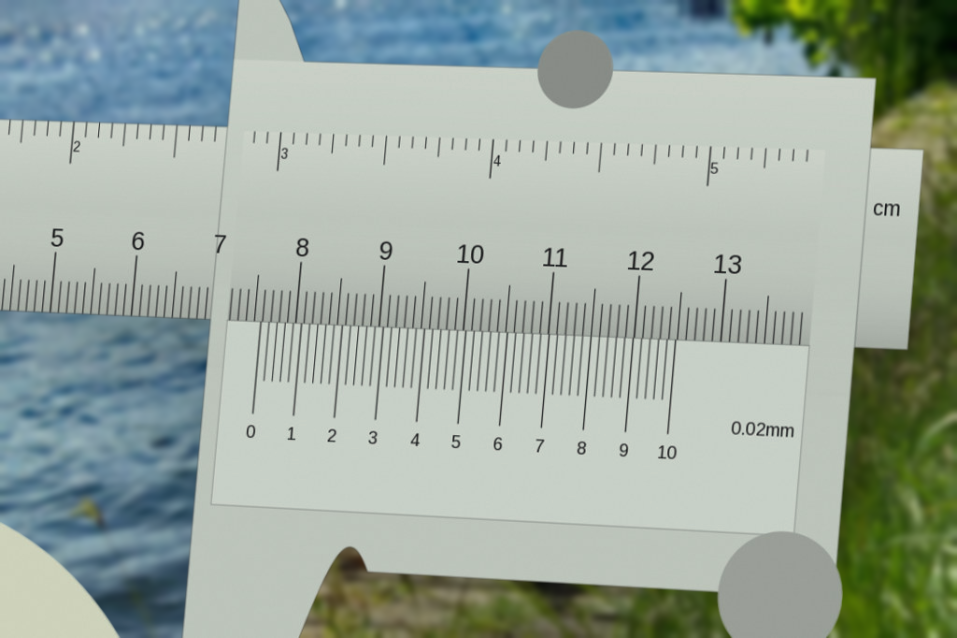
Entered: 75.8 mm
